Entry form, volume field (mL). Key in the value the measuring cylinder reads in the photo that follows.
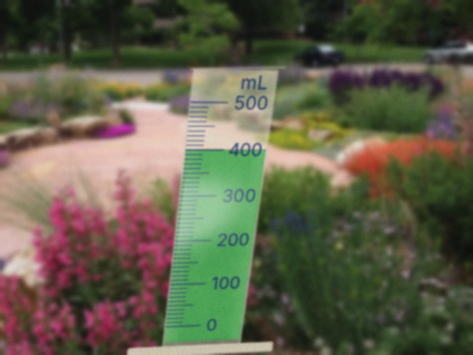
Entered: 400 mL
